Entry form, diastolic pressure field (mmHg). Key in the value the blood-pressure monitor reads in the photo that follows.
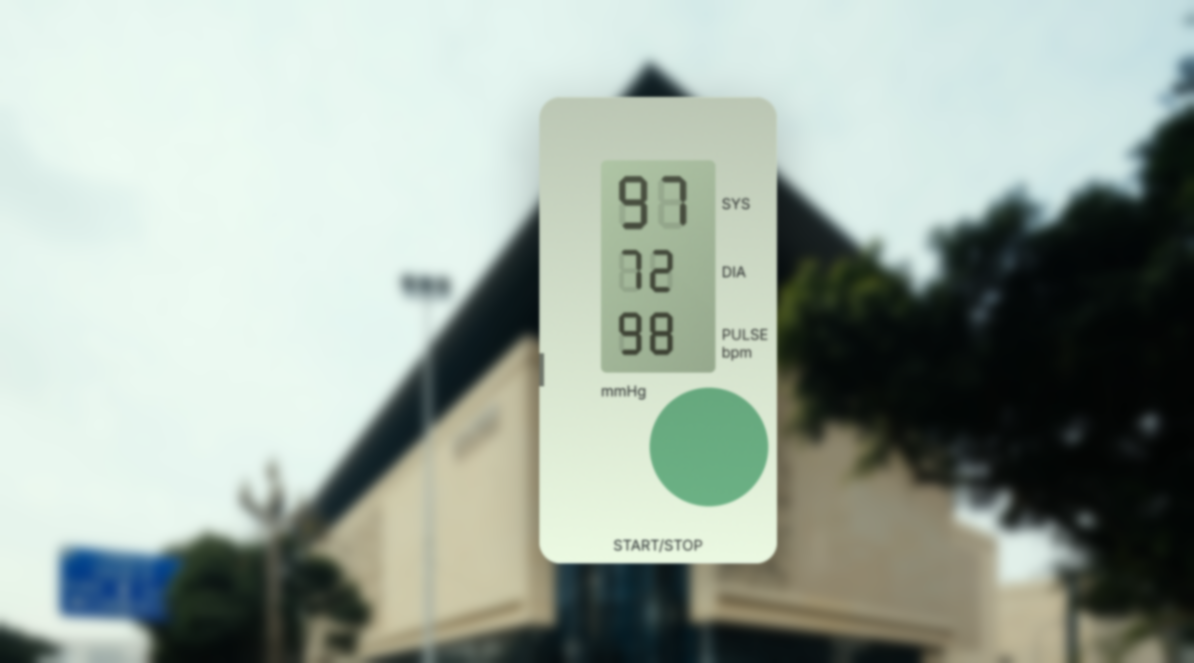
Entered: 72 mmHg
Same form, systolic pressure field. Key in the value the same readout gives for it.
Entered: 97 mmHg
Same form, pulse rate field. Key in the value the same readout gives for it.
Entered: 98 bpm
